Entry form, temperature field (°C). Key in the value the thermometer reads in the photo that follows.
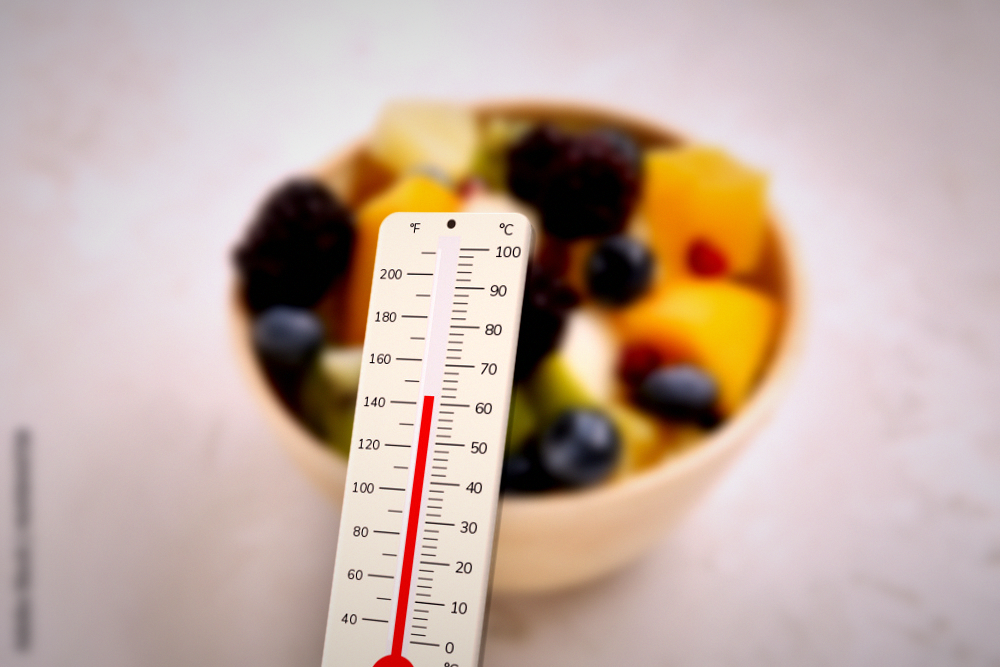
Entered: 62 °C
